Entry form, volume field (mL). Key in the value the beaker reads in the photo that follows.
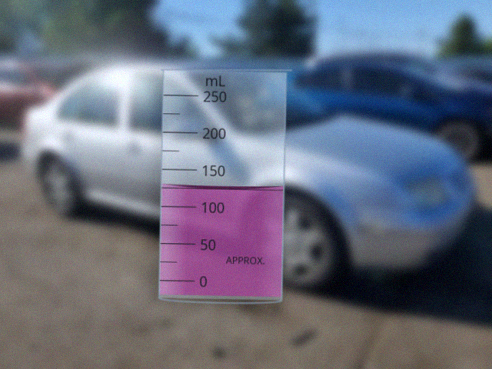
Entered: 125 mL
